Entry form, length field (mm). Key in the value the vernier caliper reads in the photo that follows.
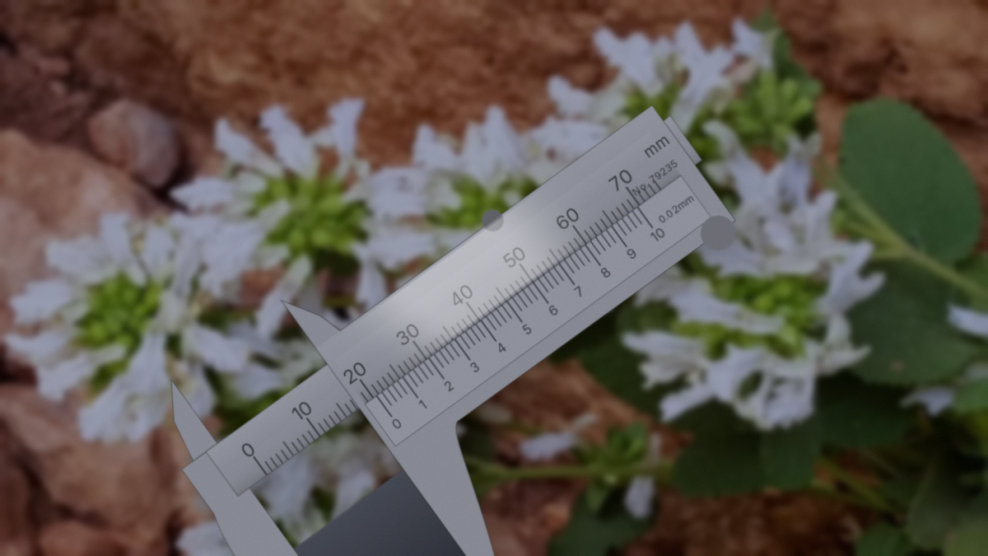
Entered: 20.6 mm
